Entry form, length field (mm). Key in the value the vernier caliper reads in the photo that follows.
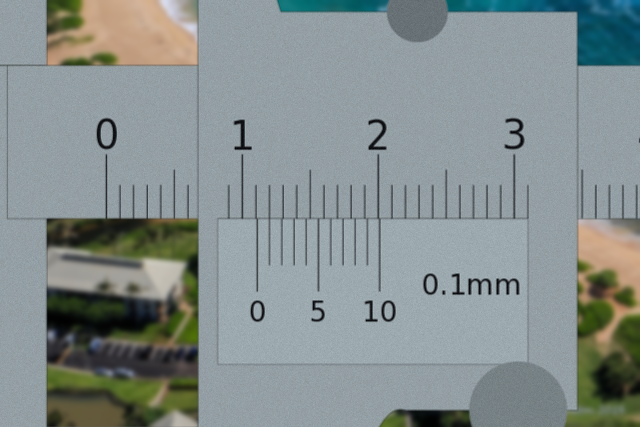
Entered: 11.1 mm
